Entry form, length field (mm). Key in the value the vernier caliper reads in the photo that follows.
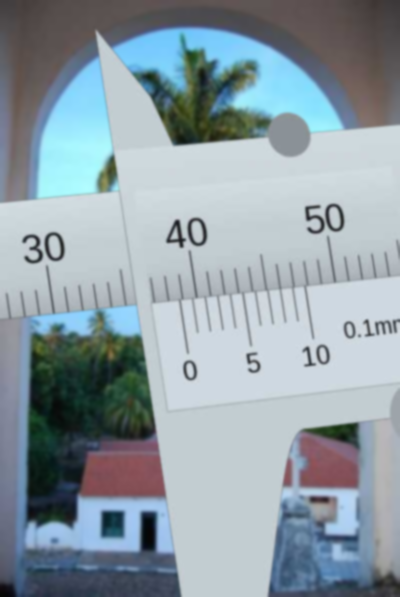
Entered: 38.8 mm
